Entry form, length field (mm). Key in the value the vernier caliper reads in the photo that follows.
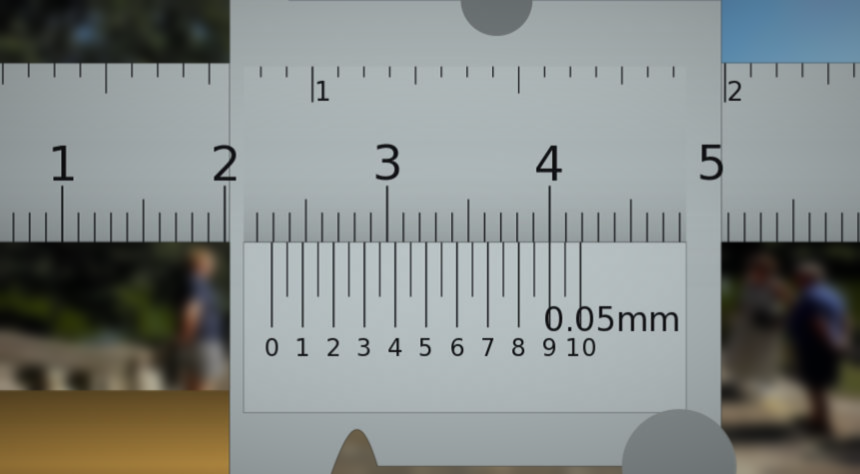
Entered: 22.9 mm
